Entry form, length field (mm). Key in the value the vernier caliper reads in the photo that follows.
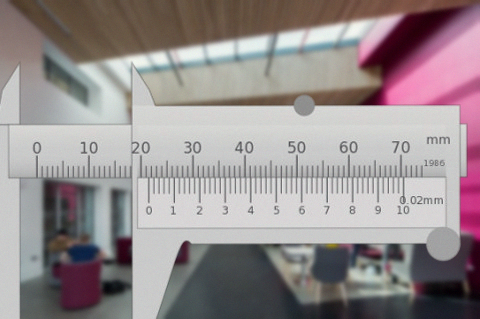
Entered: 21.5 mm
